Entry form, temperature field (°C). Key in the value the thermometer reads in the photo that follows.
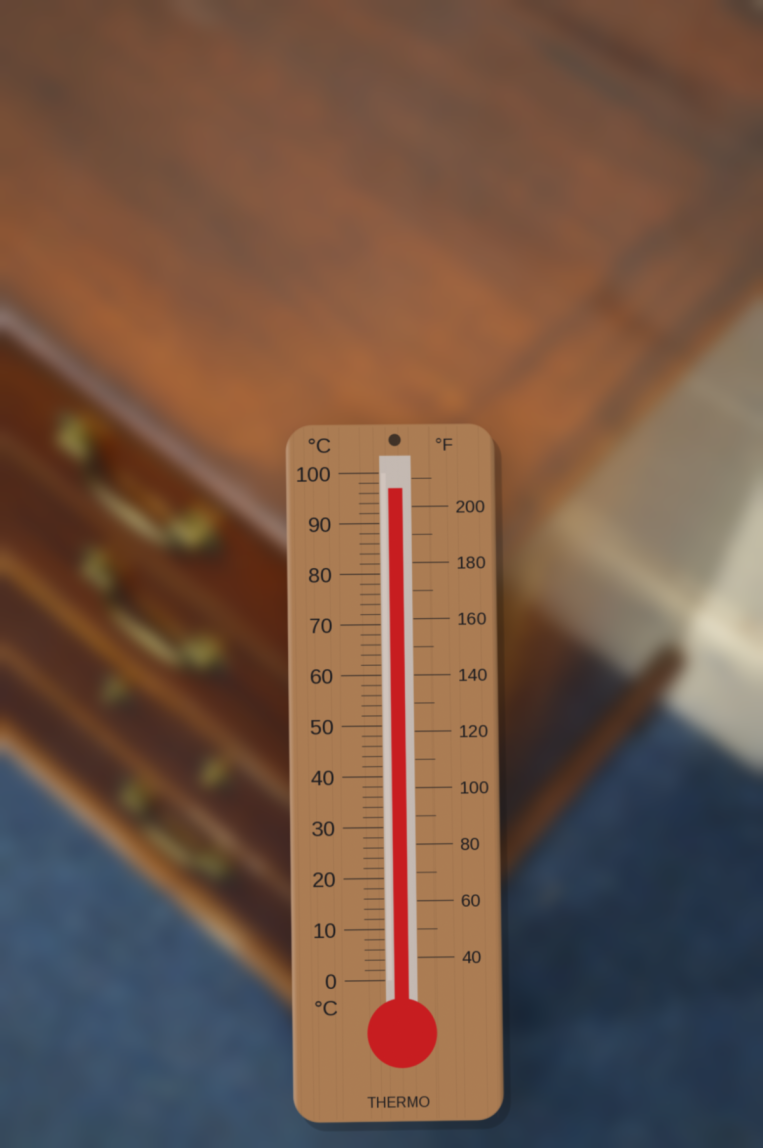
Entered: 97 °C
